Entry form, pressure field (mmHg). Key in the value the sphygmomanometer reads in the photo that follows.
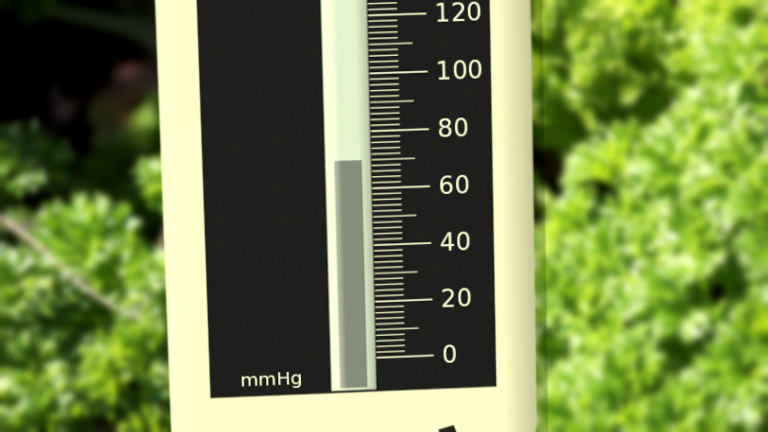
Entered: 70 mmHg
